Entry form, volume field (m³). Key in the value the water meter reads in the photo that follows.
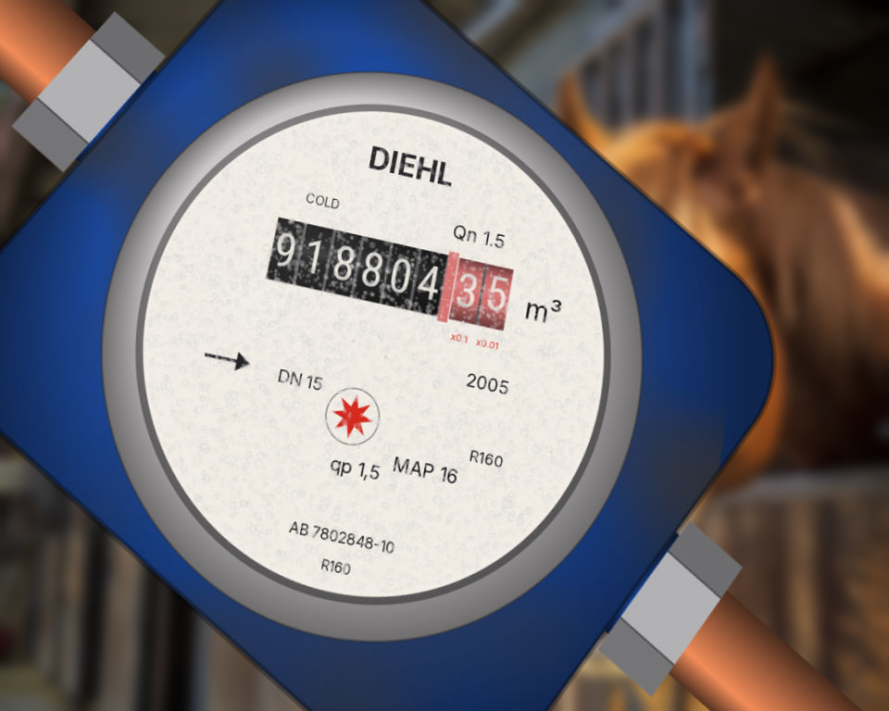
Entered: 918804.35 m³
